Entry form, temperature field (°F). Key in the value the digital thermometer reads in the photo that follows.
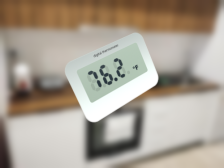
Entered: 76.2 °F
